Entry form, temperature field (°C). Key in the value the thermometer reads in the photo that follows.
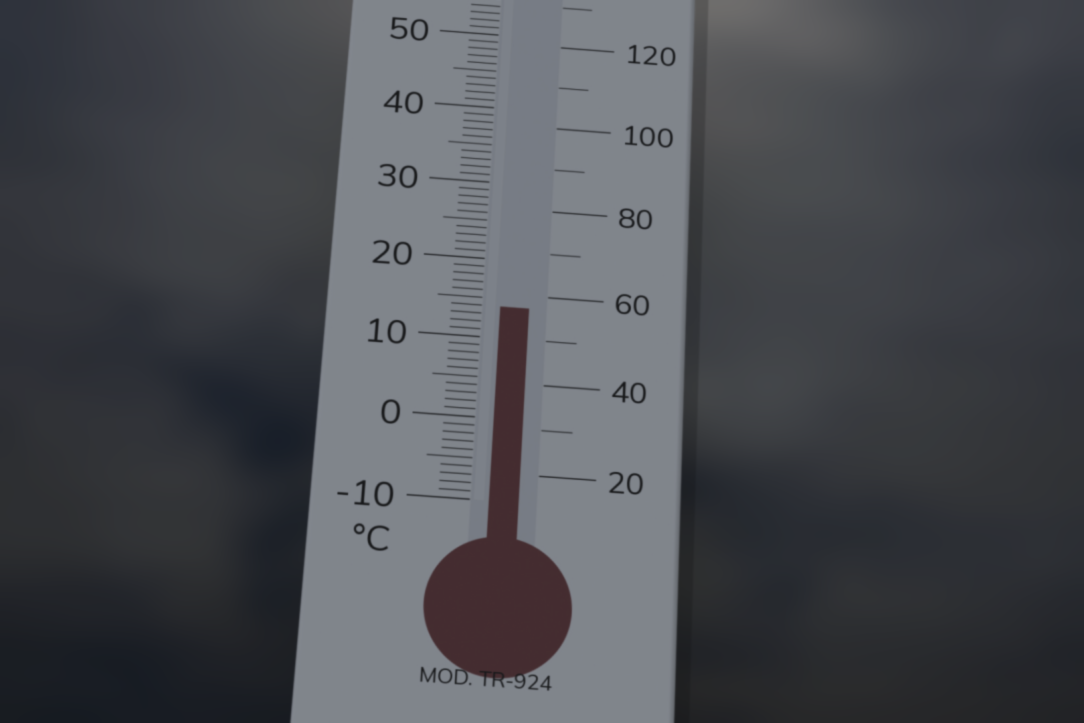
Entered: 14 °C
